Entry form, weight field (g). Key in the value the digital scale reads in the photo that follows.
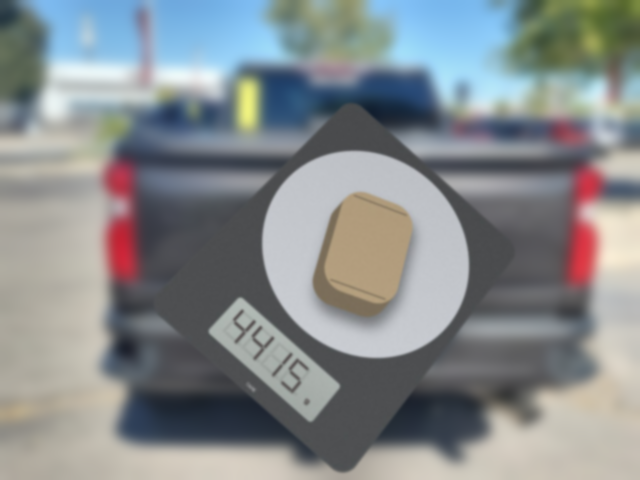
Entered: 4415 g
